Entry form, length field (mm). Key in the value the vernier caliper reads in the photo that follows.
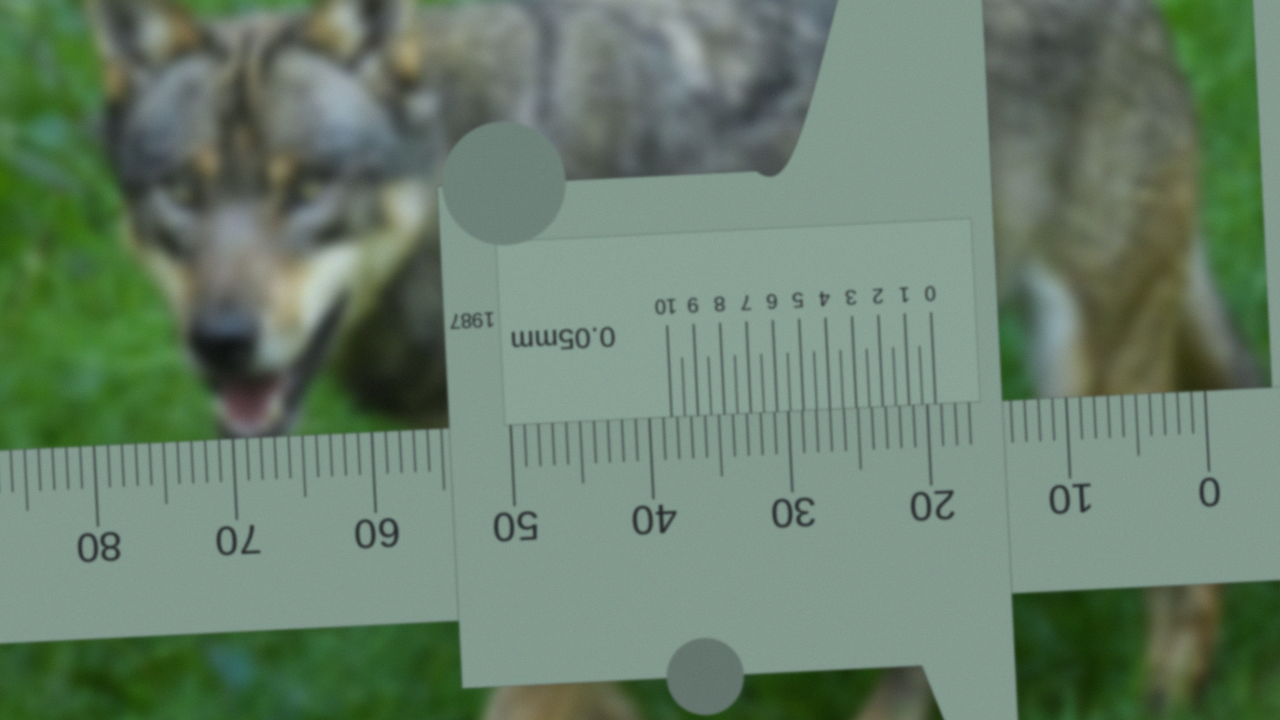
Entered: 19.4 mm
